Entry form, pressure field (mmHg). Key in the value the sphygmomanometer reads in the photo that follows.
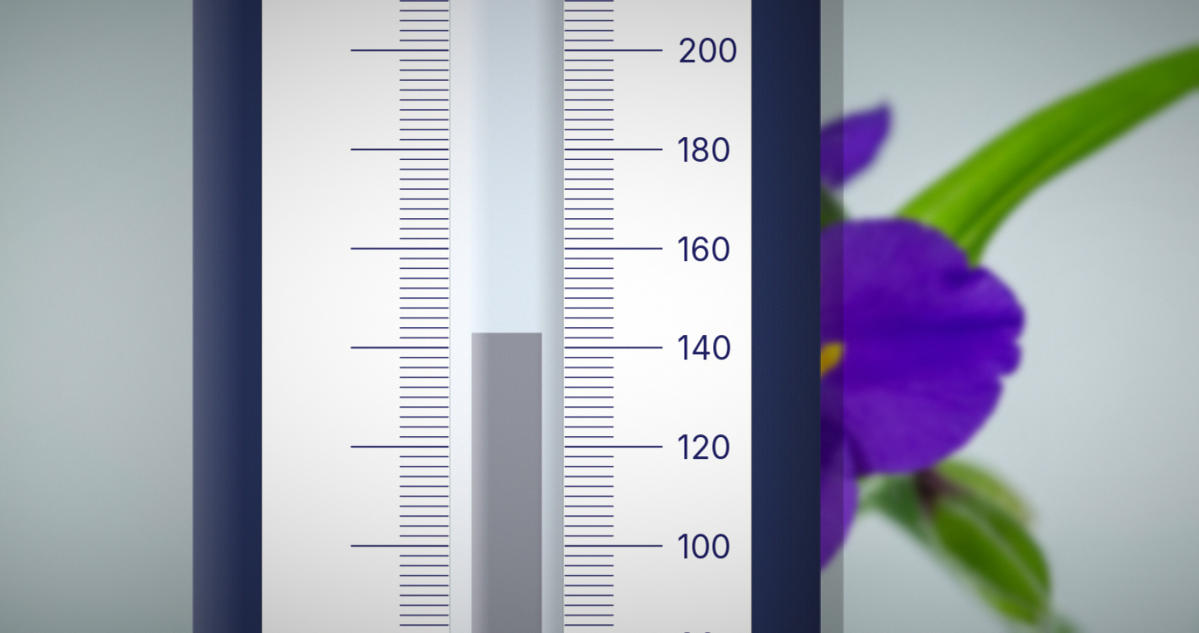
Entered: 143 mmHg
